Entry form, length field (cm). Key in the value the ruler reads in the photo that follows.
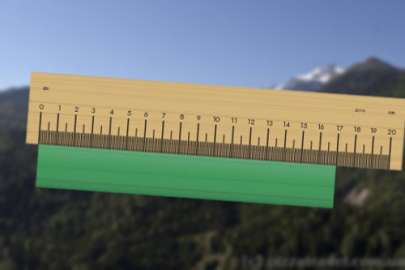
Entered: 17 cm
